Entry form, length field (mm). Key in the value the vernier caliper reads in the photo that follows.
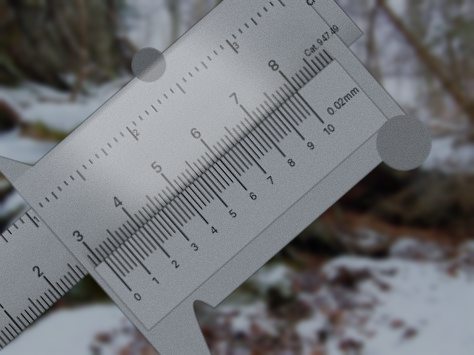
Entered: 30.8 mm
